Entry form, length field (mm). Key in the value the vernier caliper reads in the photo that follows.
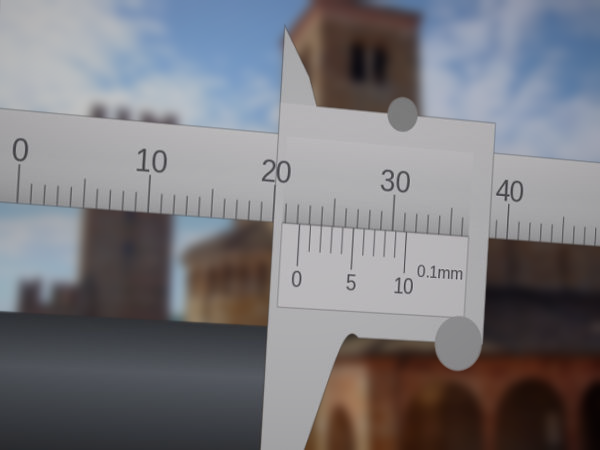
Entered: 22.2 mm
